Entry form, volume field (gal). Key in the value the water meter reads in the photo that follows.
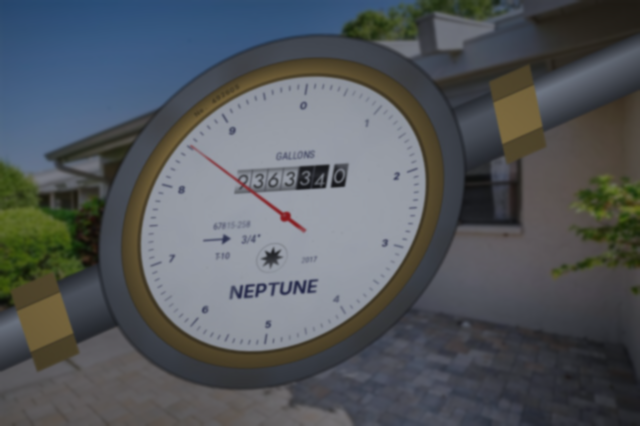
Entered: 9363338.5 gal
